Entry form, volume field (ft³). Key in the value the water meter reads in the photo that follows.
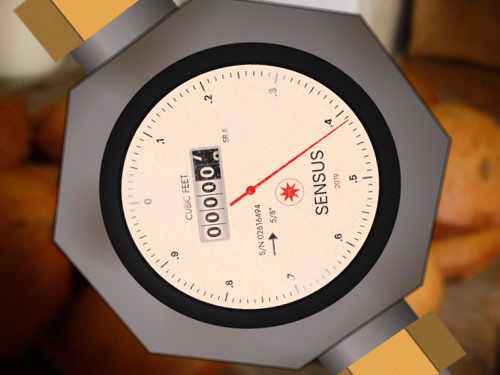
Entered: 7.41 ft³
